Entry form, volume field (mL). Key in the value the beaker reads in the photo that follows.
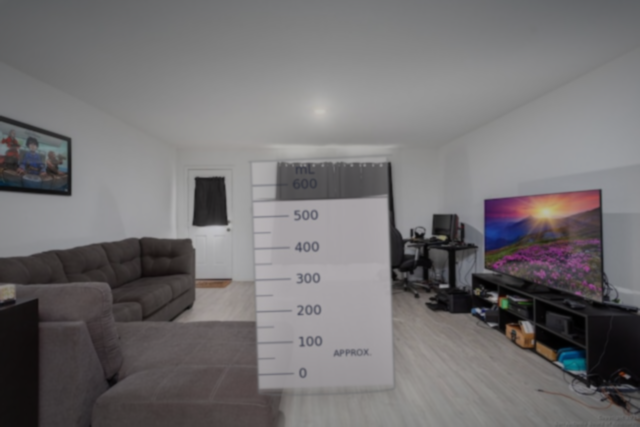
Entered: 550 mL
